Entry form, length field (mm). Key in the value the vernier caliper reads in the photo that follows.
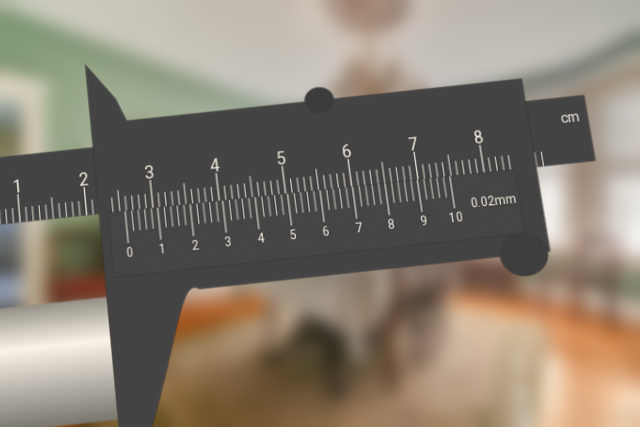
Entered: 25.8 mm
